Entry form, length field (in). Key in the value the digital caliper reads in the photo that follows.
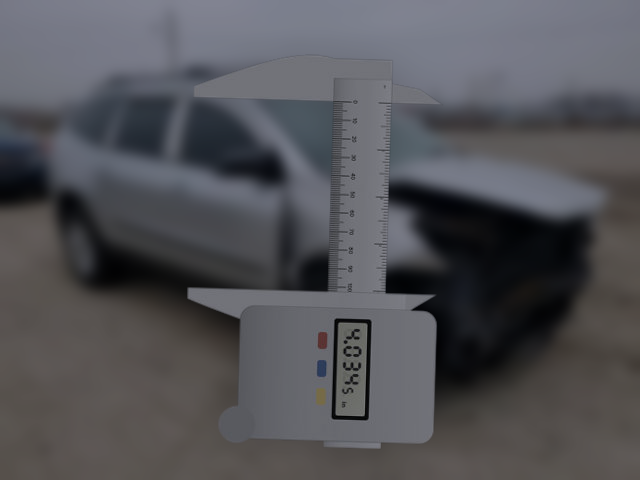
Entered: 4.0345 in
